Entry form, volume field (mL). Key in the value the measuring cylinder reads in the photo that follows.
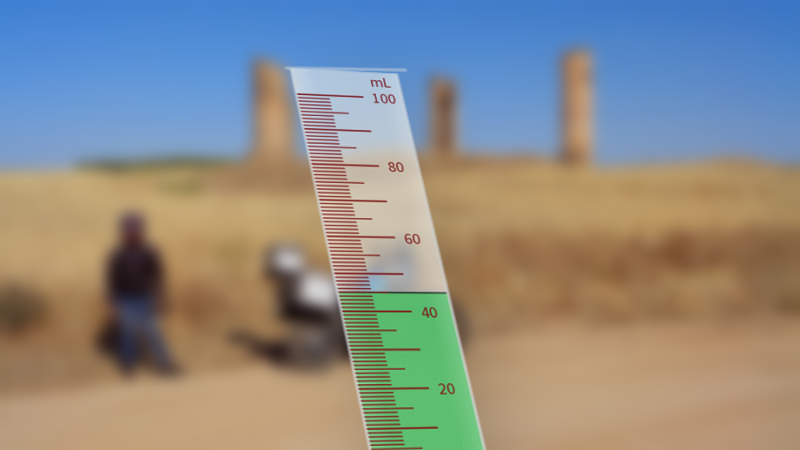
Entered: 45 mL
